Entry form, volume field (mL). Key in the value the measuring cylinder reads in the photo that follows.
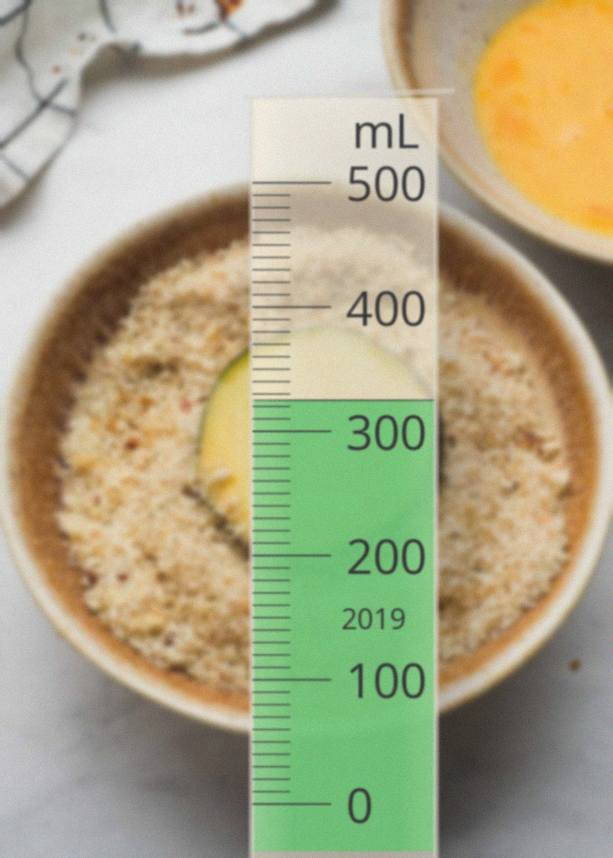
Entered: 325 mL
